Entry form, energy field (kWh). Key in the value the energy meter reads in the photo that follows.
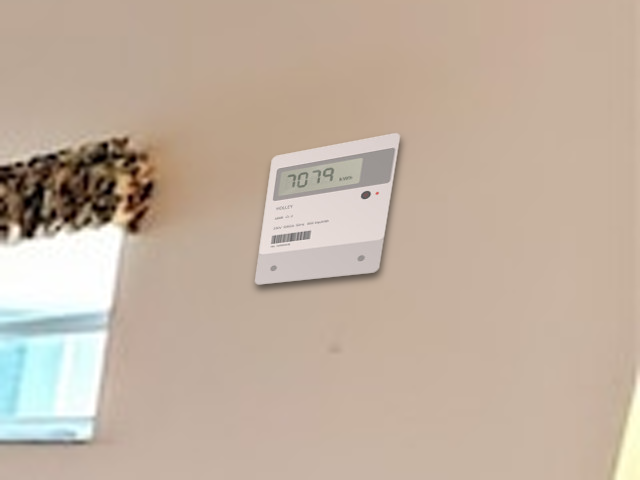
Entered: 7079 kWh
